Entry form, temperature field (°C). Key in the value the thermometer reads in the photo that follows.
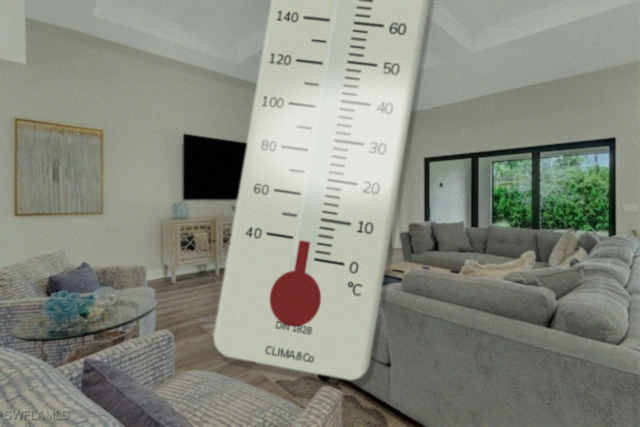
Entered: 4 °C
